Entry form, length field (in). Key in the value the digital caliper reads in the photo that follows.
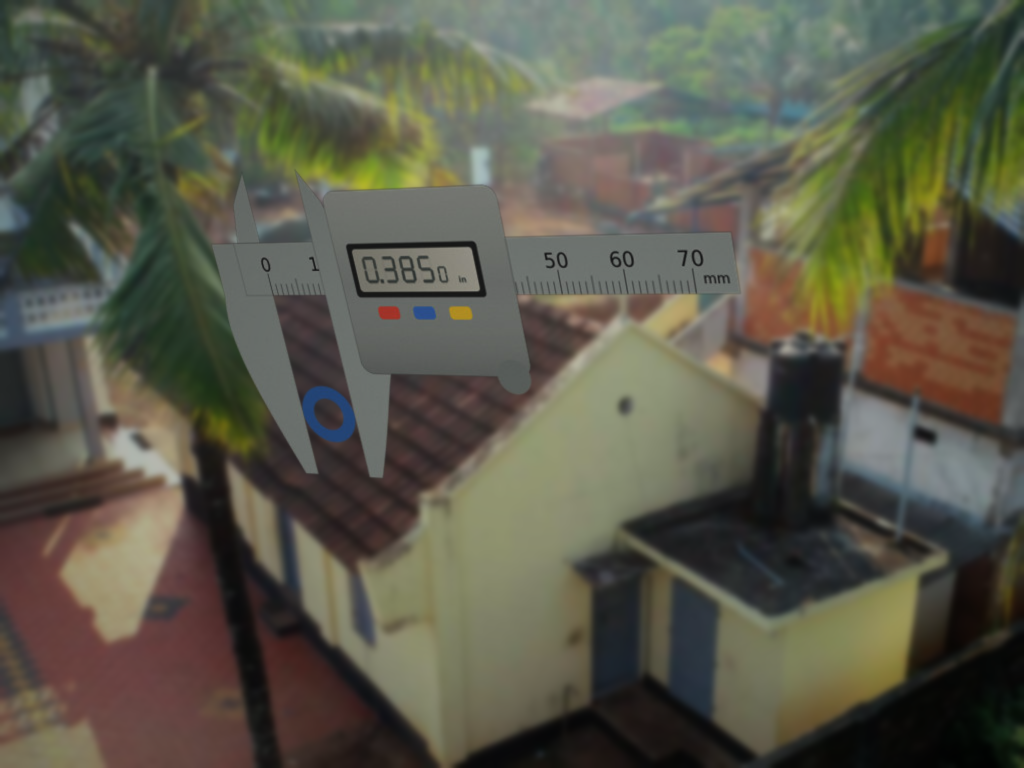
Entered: 0.3850 in
